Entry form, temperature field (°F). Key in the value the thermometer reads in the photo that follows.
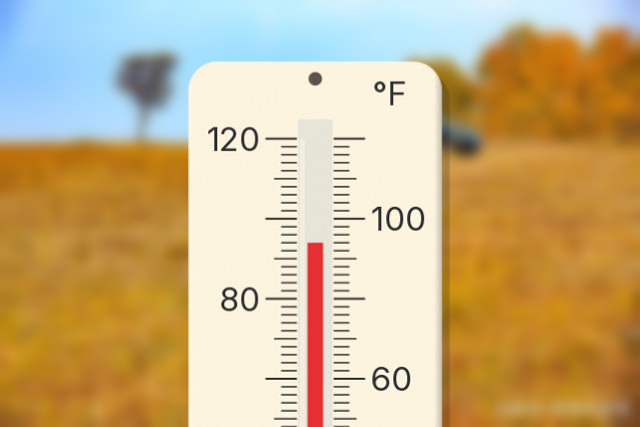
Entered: 94 °F
